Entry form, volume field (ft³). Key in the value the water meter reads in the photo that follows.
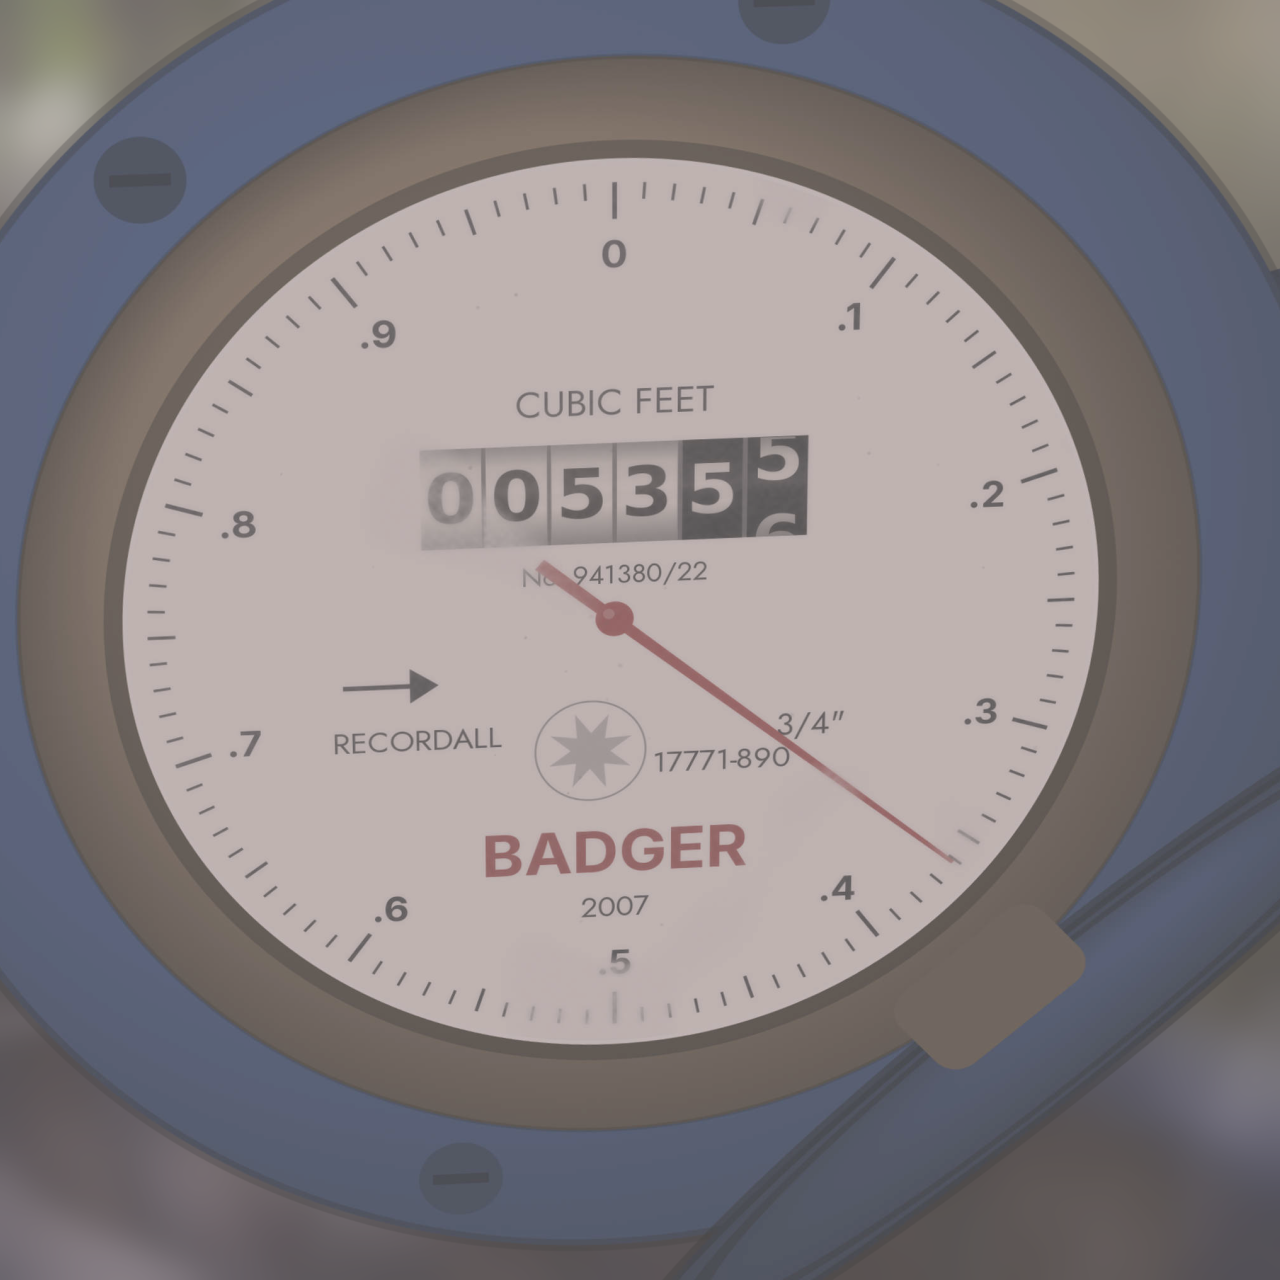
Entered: 5355.36 ft³
